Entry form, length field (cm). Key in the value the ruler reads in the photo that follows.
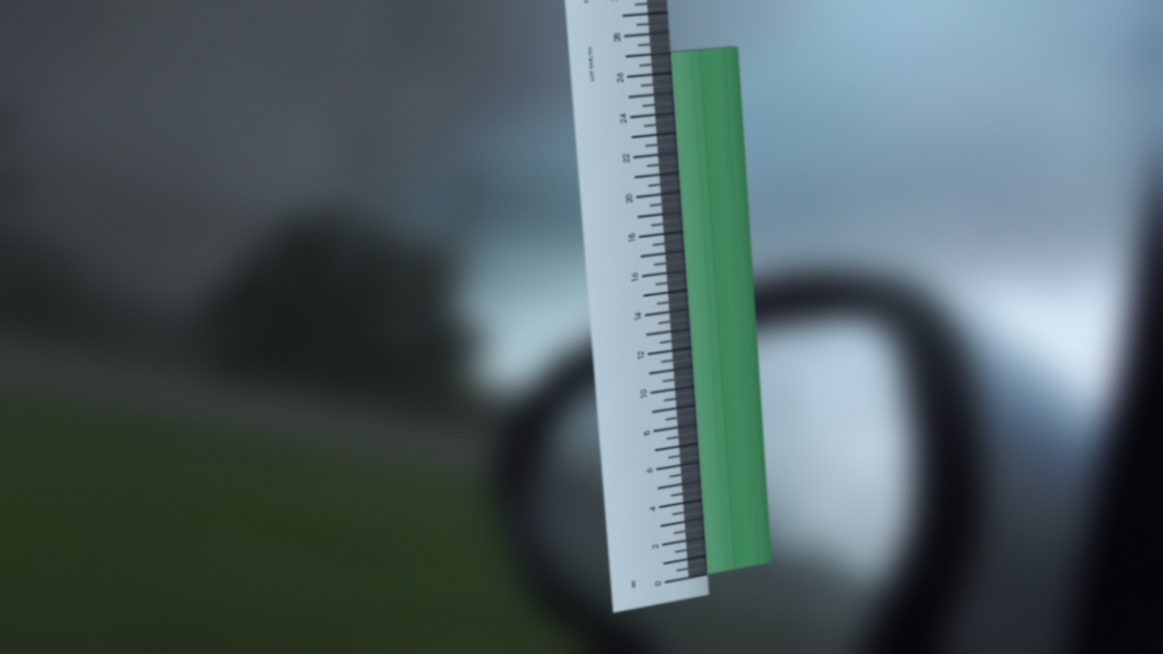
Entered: 27 cm
